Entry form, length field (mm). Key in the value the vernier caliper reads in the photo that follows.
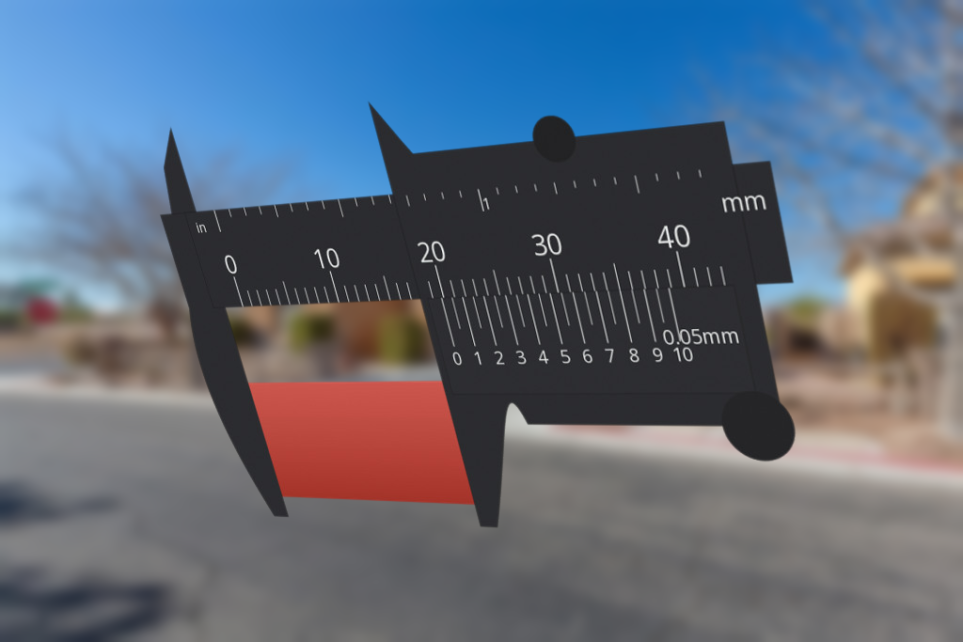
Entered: 19.8 mm
